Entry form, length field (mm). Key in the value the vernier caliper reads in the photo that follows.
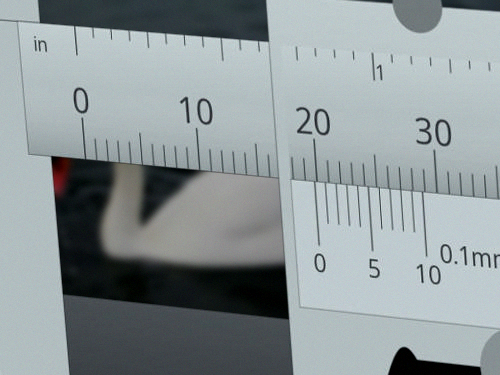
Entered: 19.8 mm
